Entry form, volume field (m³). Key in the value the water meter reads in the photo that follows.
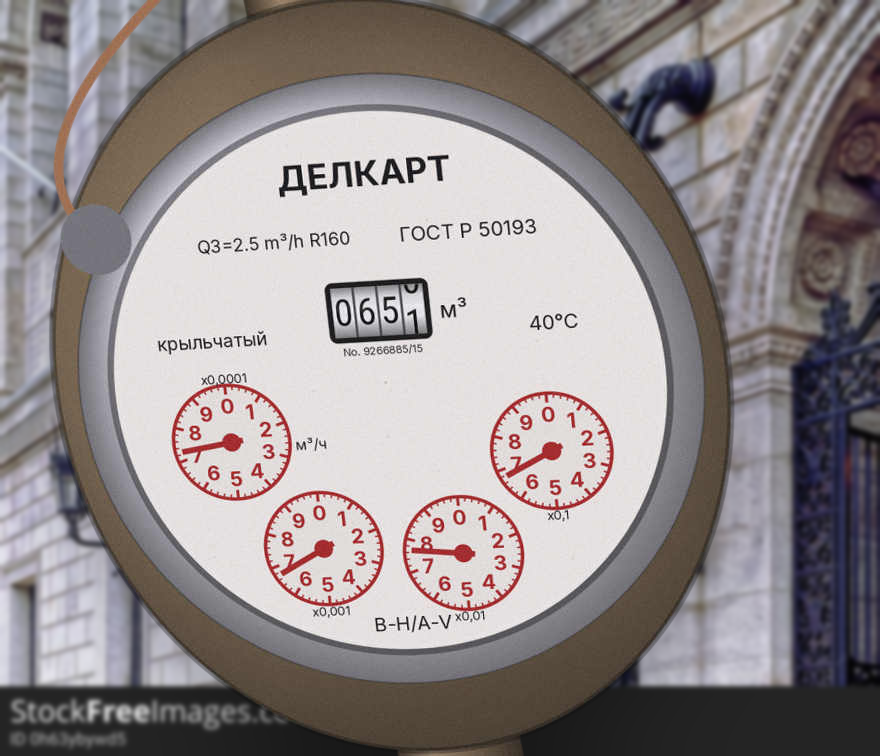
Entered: 650.6767 m³
